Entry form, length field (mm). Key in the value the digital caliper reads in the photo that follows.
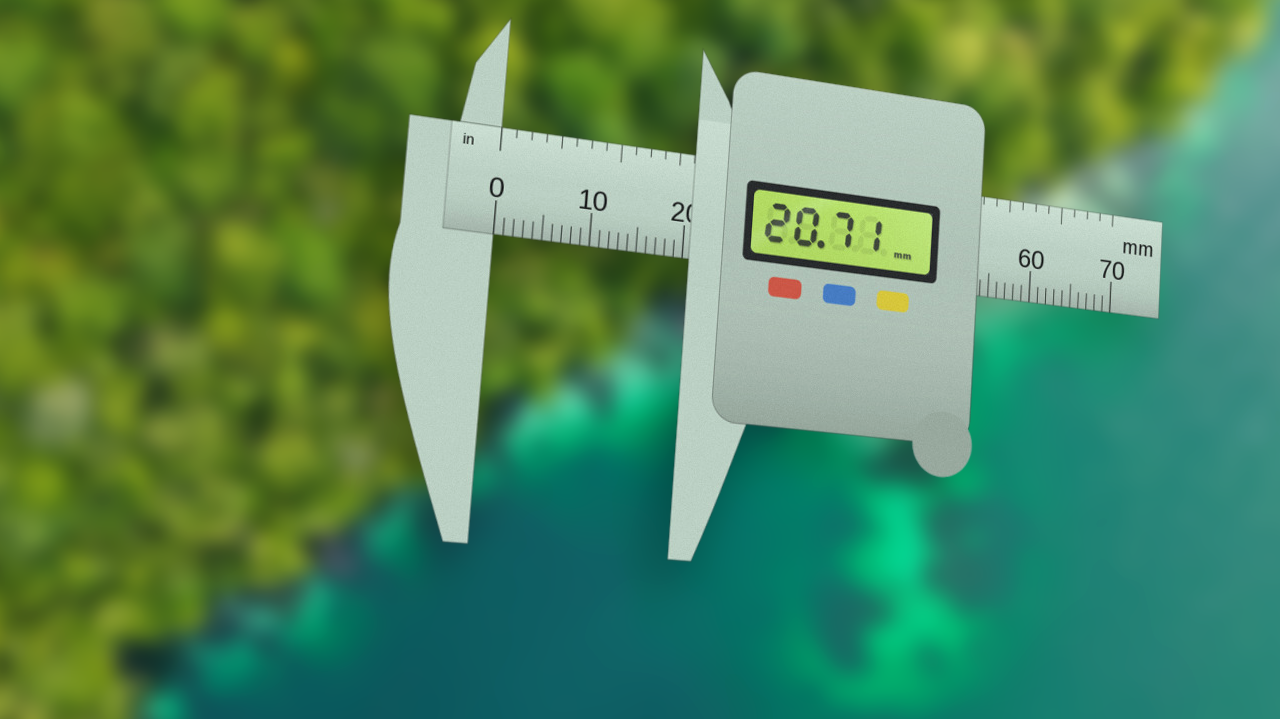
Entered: 20.71 mm
